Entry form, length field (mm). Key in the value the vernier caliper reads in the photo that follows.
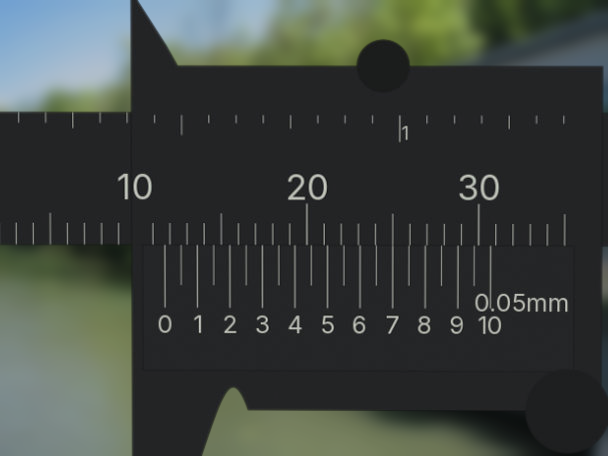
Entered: 11.7 mm
